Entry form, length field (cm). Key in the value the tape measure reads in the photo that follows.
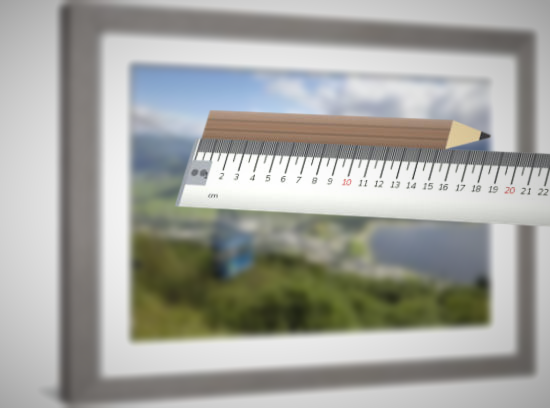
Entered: 18 cm
